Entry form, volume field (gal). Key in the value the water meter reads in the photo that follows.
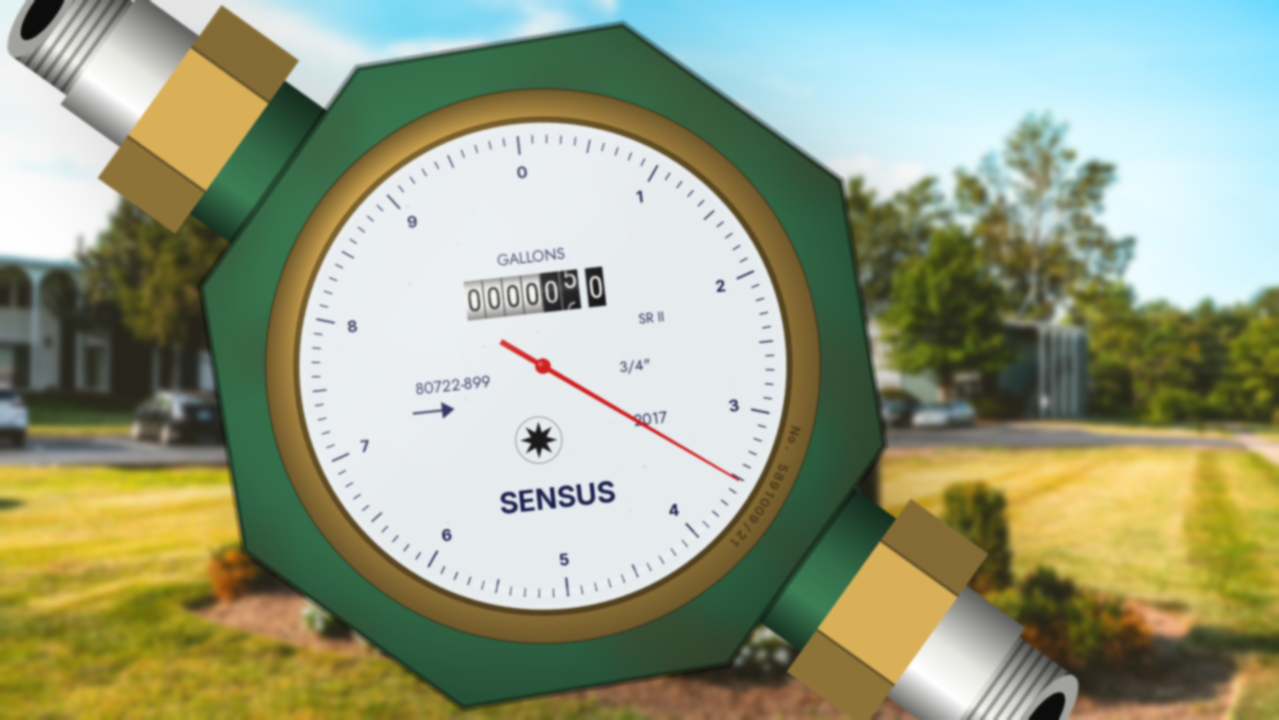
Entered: 53.5 gal
